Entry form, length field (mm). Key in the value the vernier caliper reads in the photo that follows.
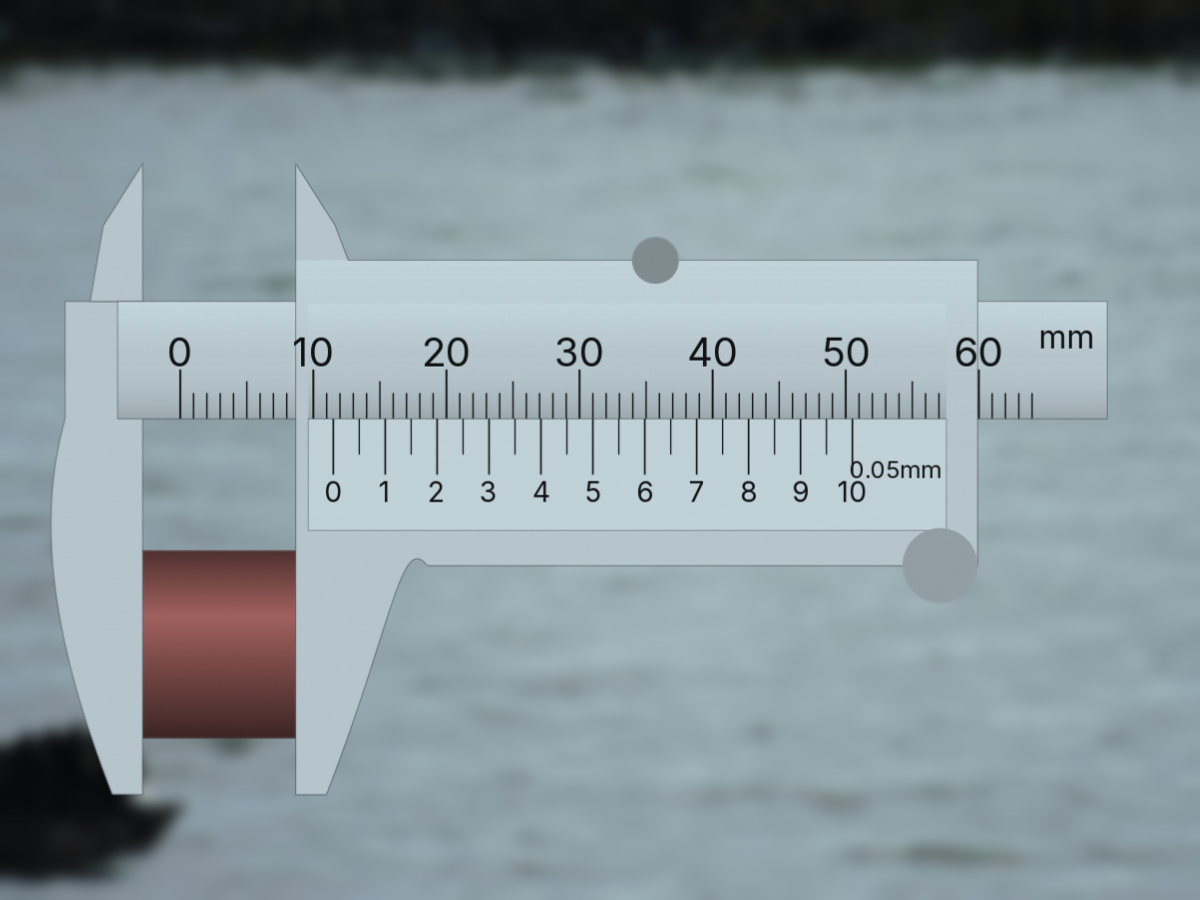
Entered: 11.5 mm
